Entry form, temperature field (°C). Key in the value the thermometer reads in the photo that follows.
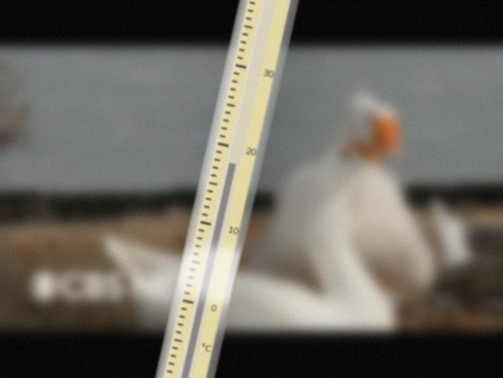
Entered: 18 °C
